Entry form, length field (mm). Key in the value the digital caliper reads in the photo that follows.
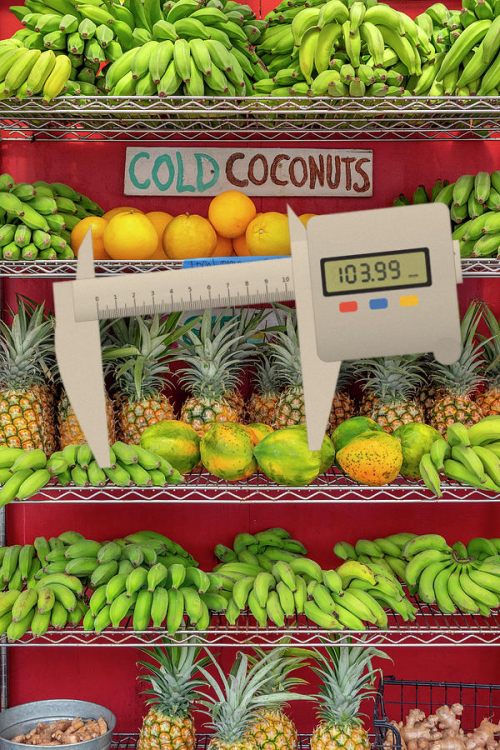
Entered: 103.99 mm
